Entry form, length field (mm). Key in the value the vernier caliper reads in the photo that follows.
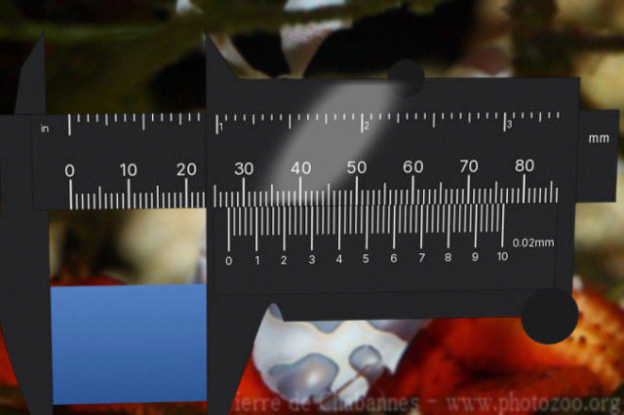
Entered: 27.4 mm
